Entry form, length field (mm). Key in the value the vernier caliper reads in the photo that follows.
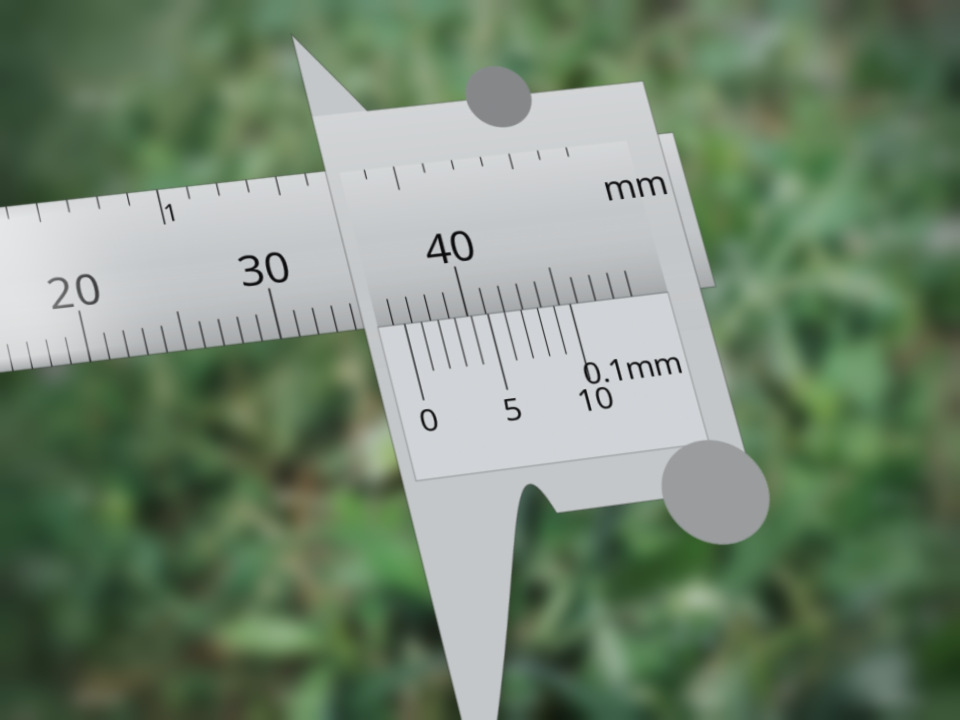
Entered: 36.6 mm
